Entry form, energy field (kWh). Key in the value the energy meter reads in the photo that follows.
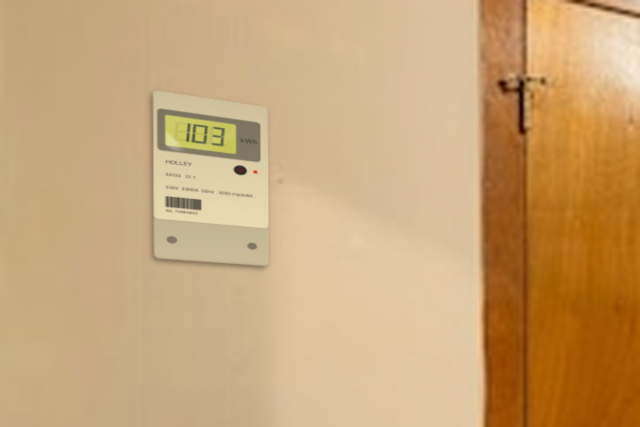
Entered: 103 kWh
